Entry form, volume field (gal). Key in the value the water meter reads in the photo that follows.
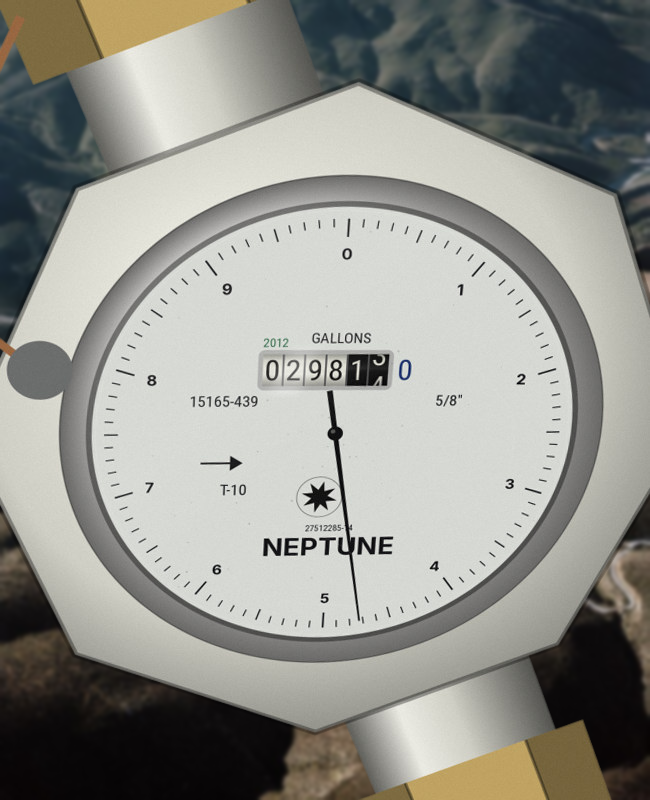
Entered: 298134.7 gal
